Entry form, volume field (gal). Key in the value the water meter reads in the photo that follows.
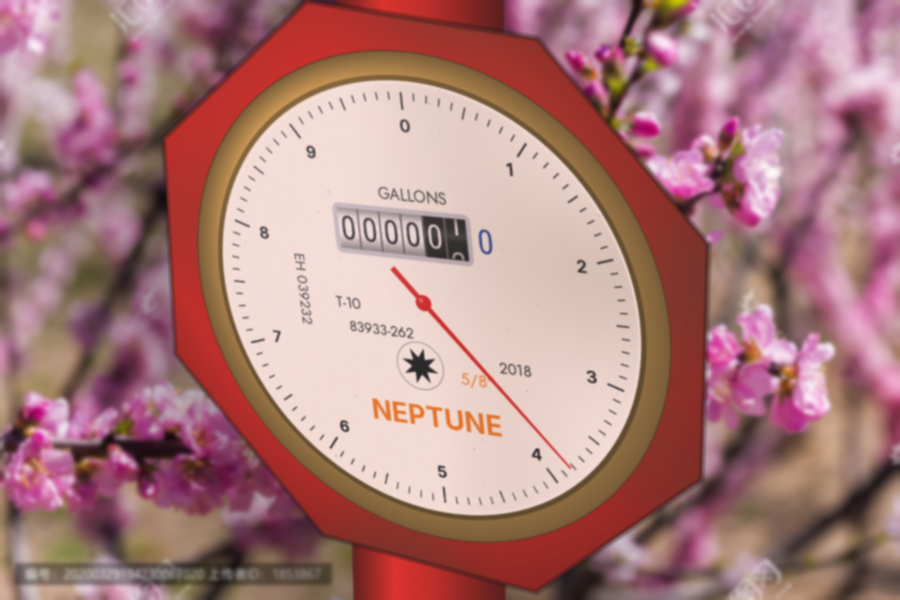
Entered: 13.8 gal
